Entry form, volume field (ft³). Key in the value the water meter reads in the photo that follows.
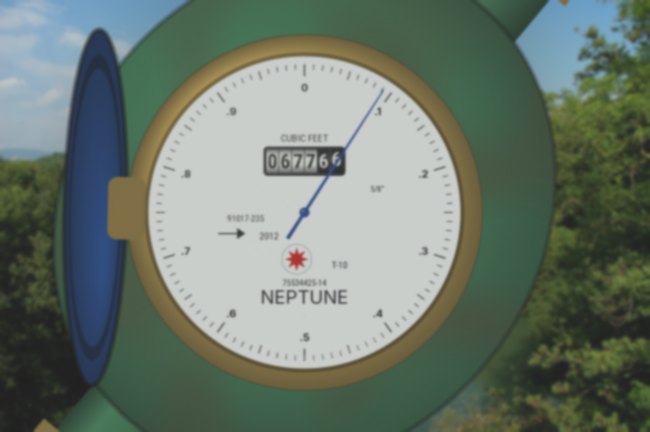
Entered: 67766.09 ft³
